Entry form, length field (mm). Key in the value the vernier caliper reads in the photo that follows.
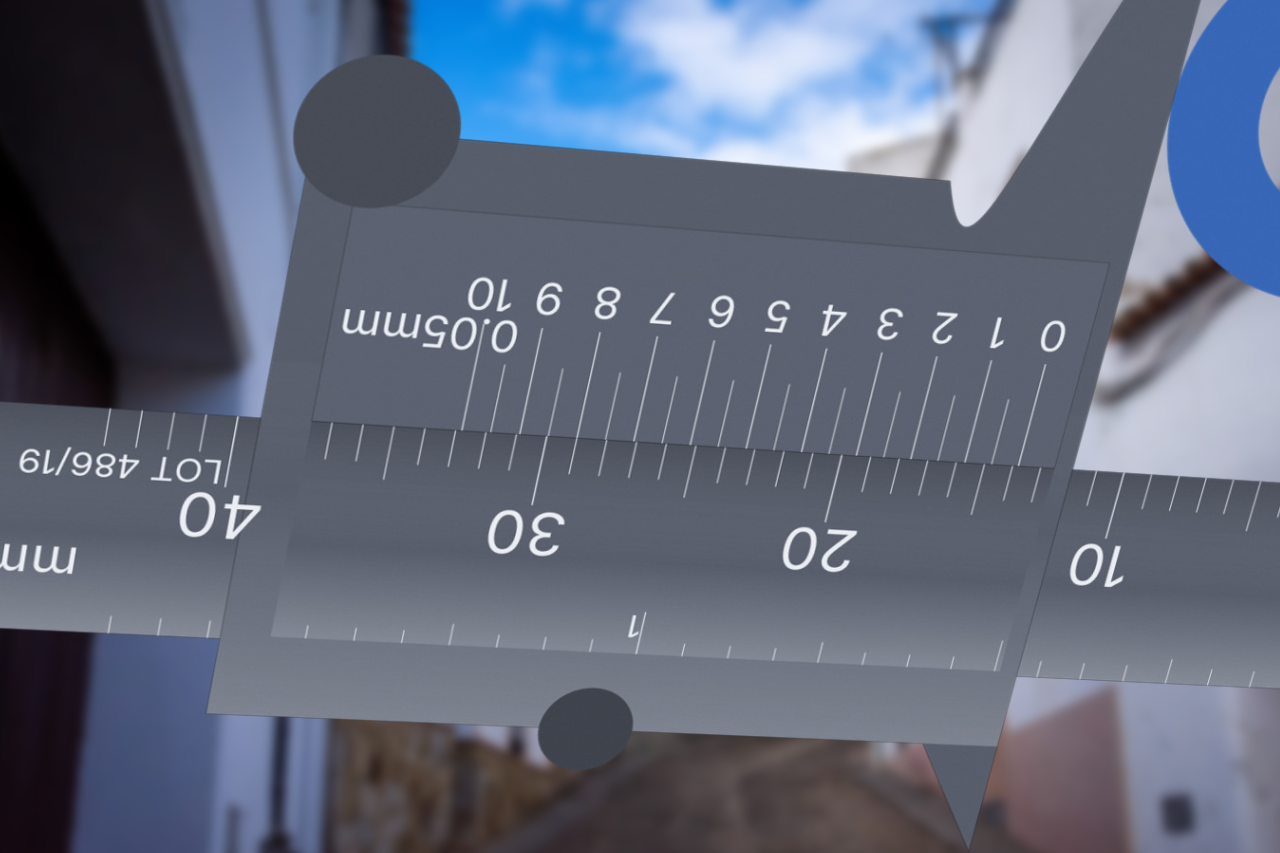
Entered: 13.80 mm
